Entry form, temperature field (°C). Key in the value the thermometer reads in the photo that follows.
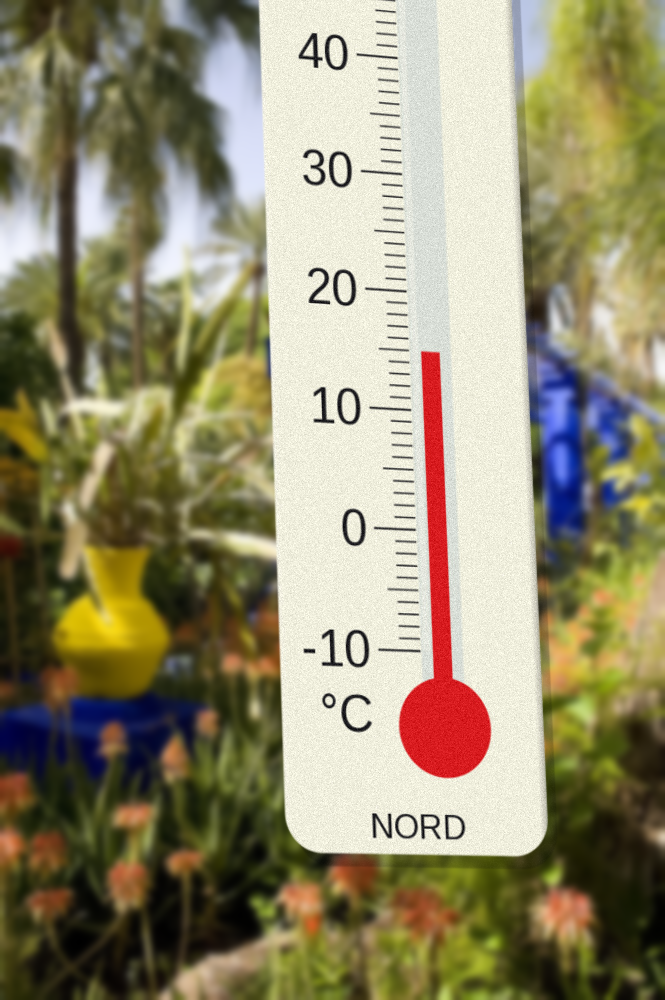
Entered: 15 °C
